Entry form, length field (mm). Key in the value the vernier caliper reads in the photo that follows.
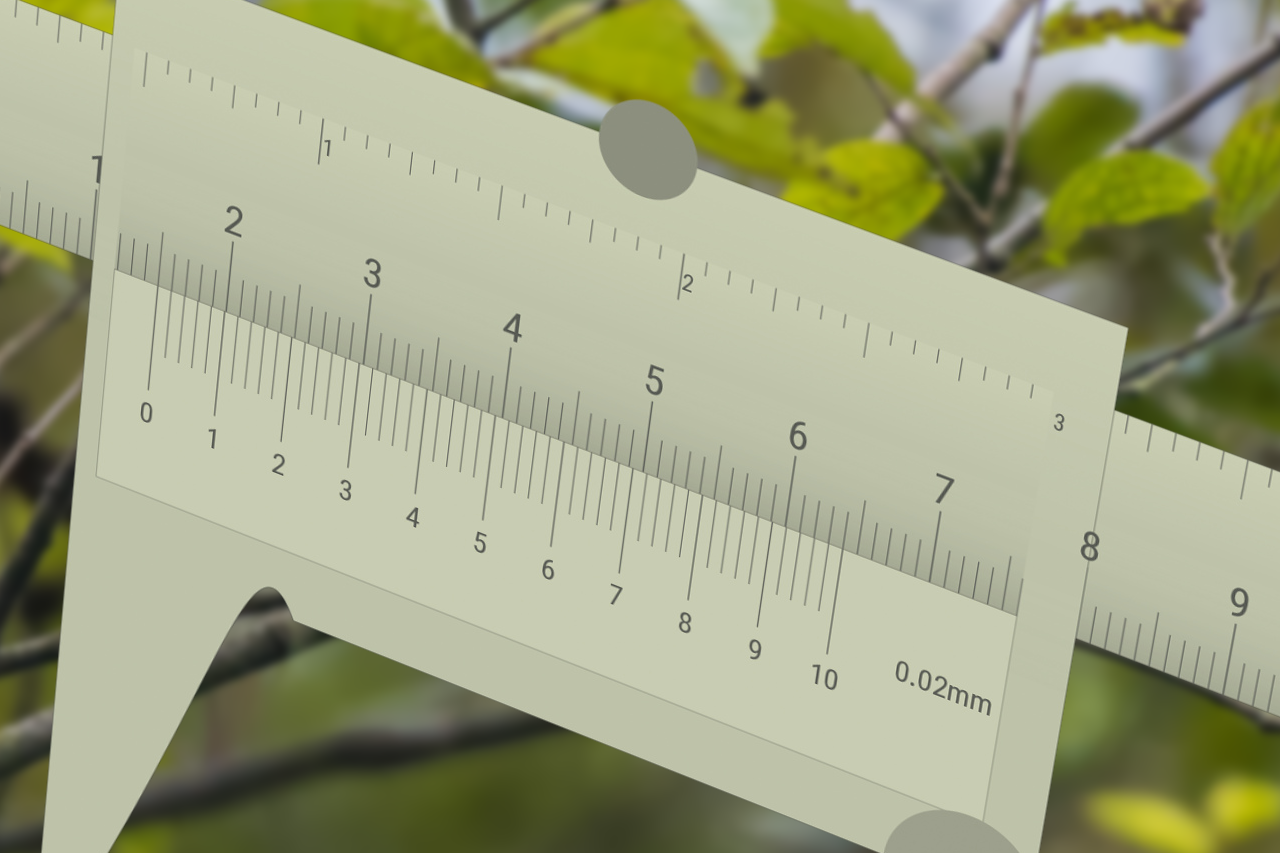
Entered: 15.0 mm
